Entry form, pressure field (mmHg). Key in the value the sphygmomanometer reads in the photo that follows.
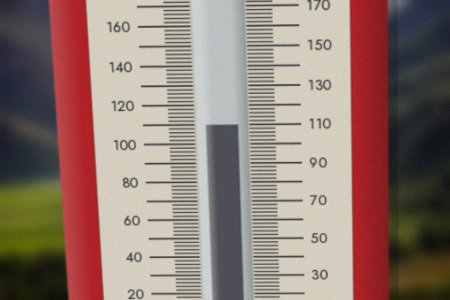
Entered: 110 mmHg
